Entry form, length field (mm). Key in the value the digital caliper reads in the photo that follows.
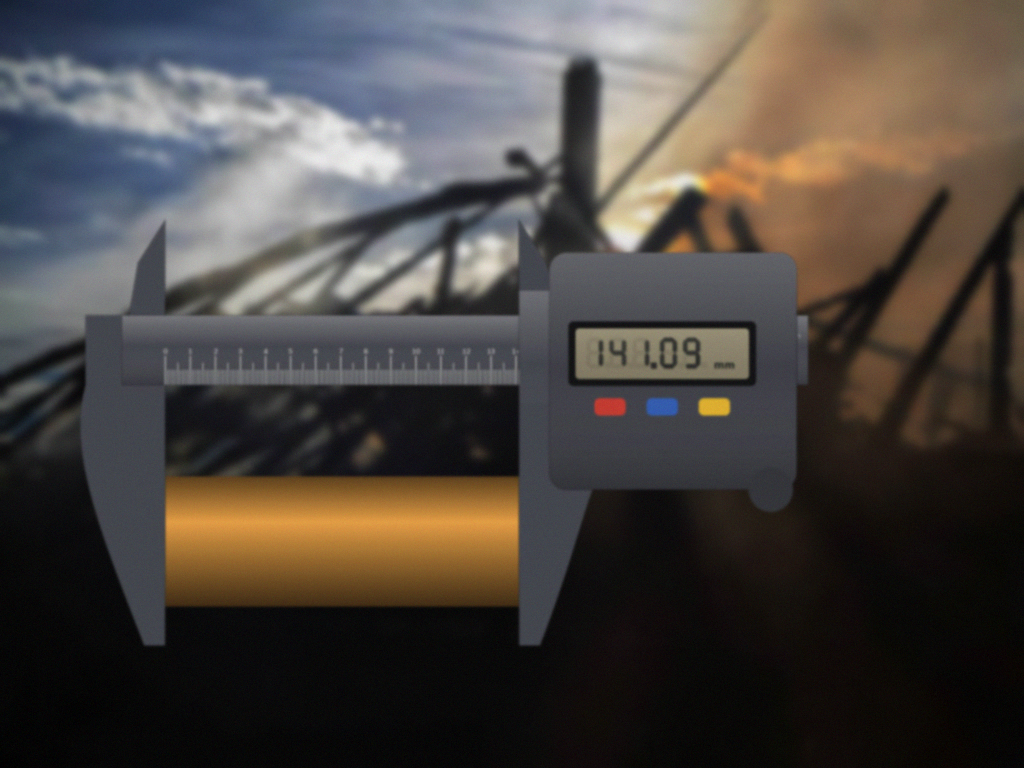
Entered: 141.09 mm
